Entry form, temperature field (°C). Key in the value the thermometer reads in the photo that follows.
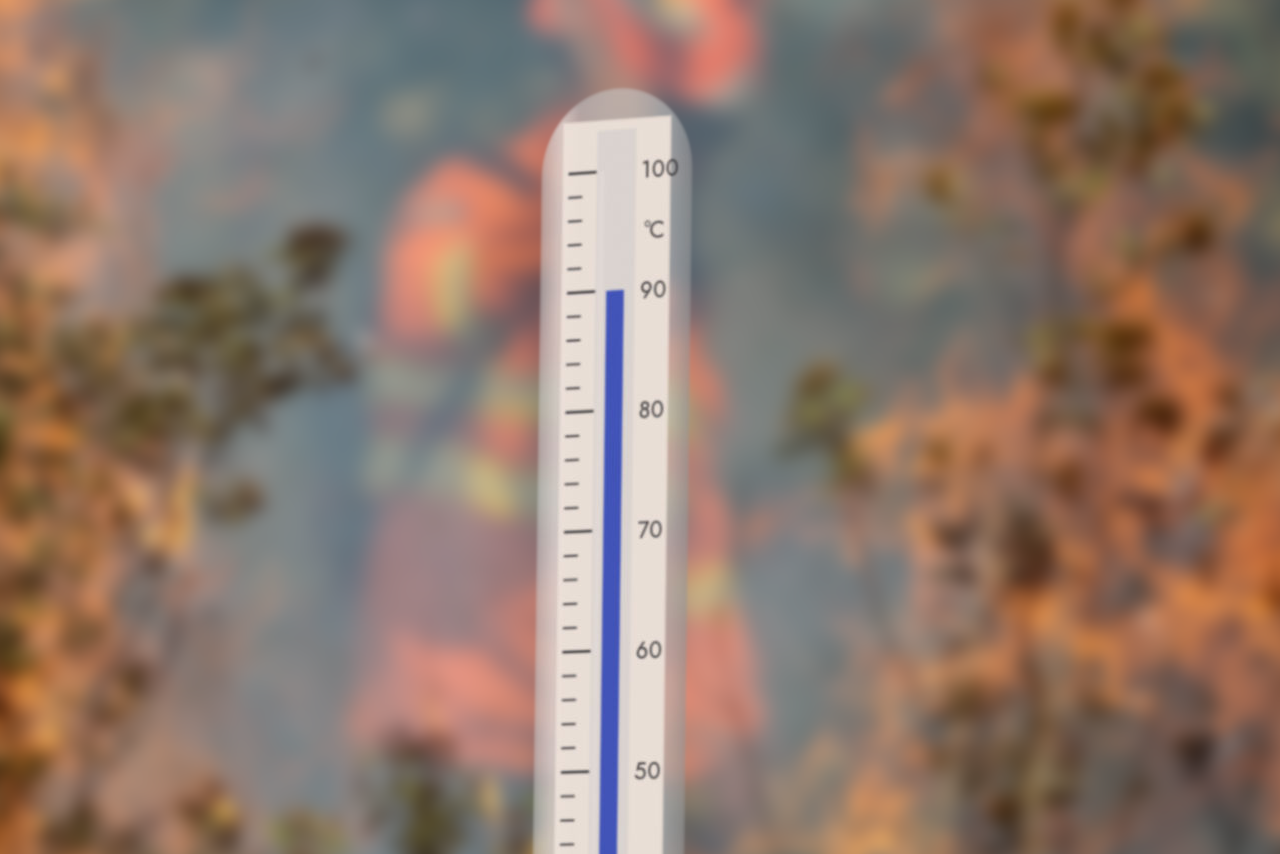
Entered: 90 °C
